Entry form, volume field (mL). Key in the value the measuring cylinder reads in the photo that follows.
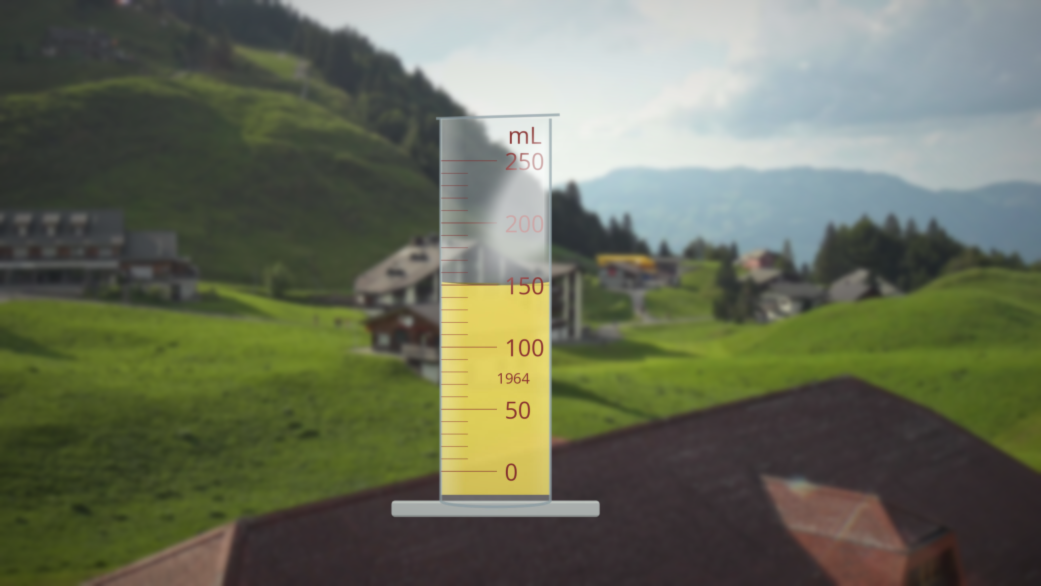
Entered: 150 mL
